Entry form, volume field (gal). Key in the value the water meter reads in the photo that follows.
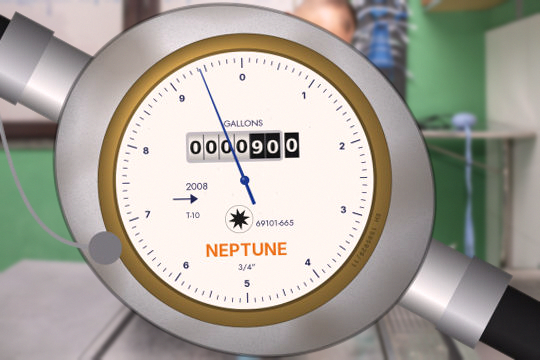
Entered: 899.4 gal
